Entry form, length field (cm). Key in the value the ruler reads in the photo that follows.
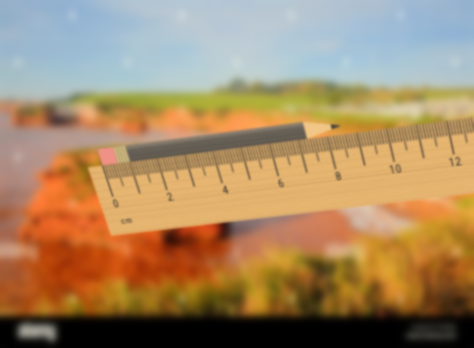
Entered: 8.5 cm
